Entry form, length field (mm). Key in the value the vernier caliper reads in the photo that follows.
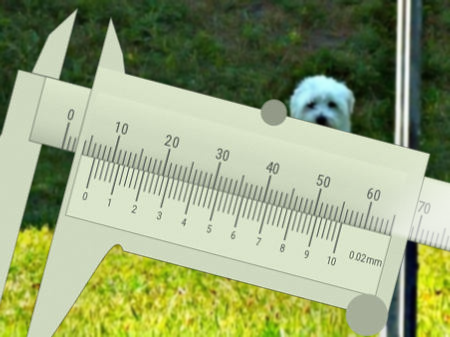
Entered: 6.5 mm
